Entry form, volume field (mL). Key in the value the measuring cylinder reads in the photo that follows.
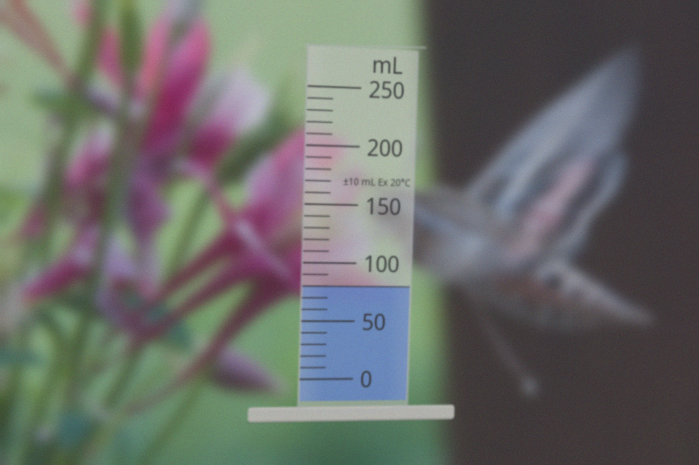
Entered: 80 mL
